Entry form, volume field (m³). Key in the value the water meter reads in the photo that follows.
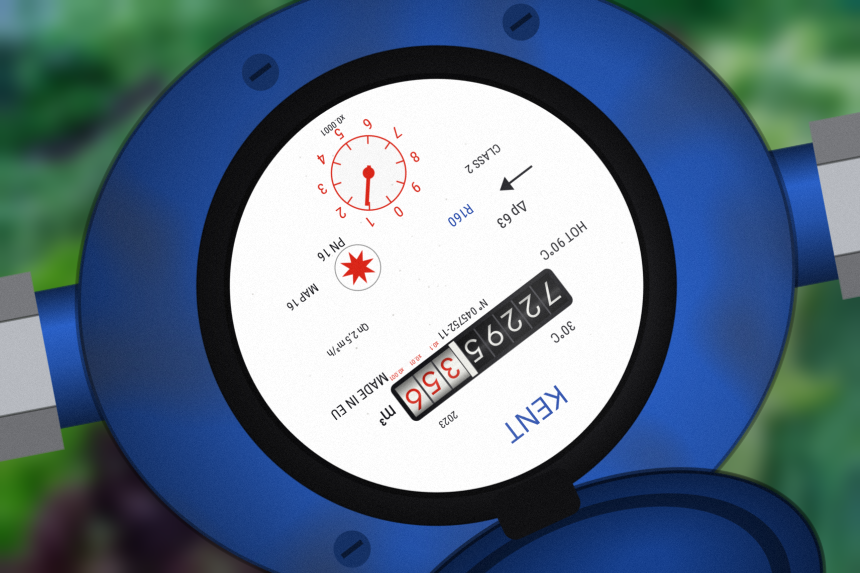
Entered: 72295.3561 m³
